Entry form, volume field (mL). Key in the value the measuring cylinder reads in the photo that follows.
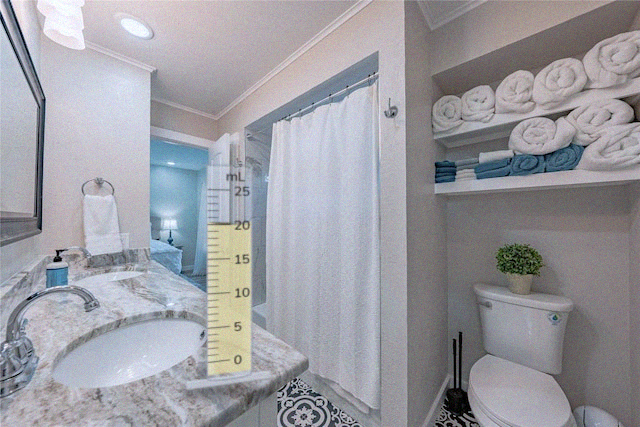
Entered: 20 mL
